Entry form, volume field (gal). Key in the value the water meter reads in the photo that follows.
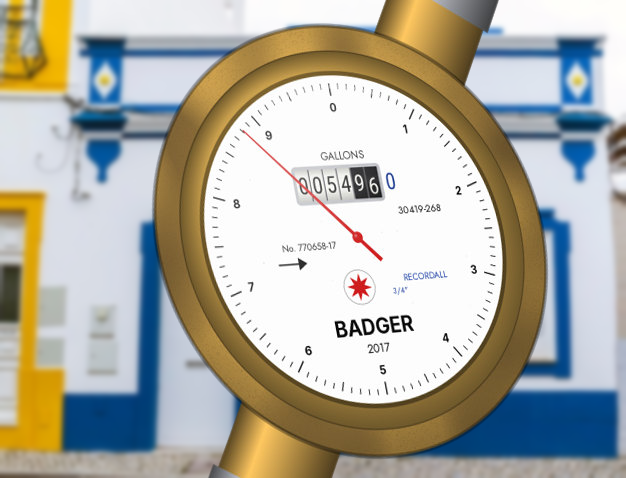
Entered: 54958.8 gal
